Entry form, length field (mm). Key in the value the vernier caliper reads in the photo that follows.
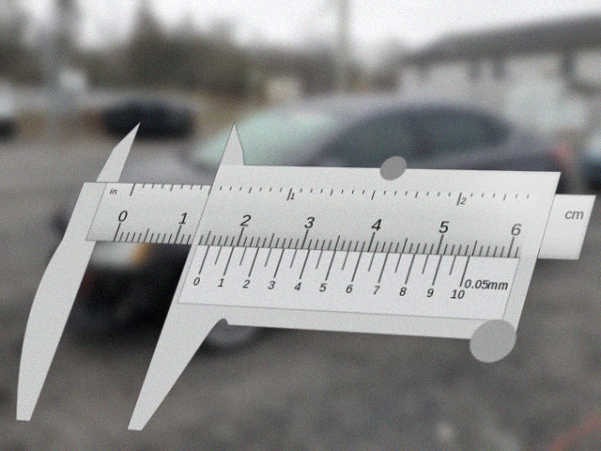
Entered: 15.6 mm
